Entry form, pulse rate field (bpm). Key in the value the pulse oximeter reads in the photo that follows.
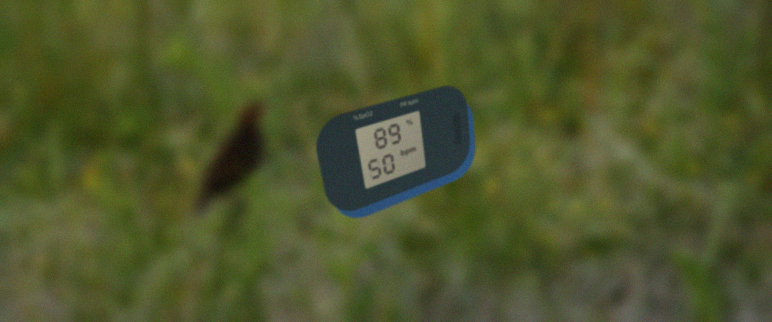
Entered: 50 bpm
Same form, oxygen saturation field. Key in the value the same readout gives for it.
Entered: 89 %
